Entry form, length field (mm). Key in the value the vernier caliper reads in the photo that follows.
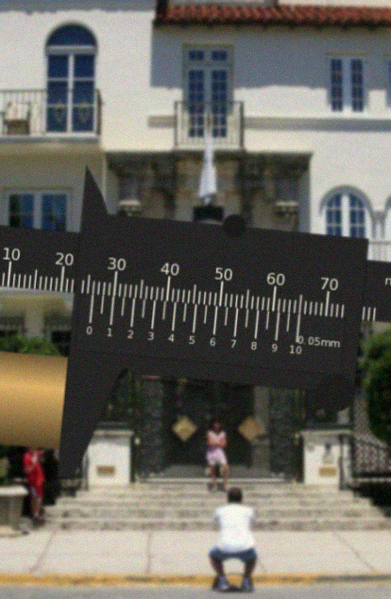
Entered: 26.0 mm
